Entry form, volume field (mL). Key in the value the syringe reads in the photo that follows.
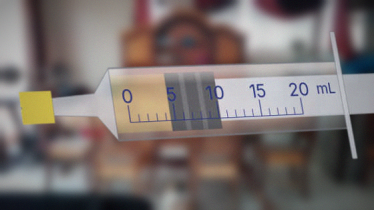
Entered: 4.5 mL
